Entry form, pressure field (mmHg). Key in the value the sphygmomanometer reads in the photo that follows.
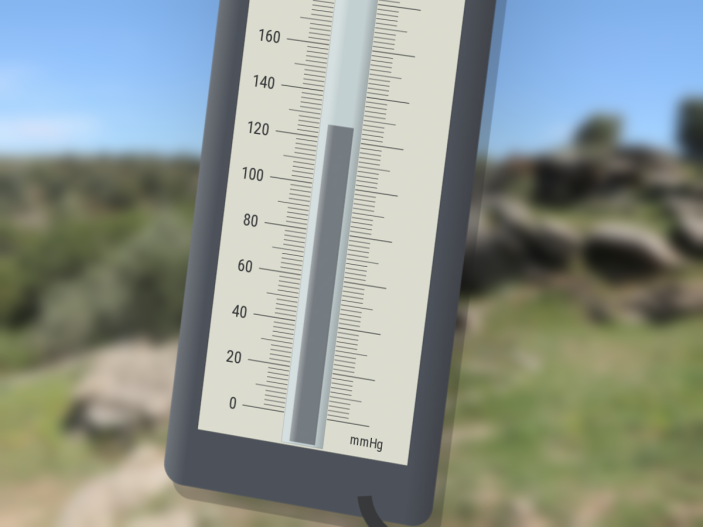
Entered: 126 mmHg
